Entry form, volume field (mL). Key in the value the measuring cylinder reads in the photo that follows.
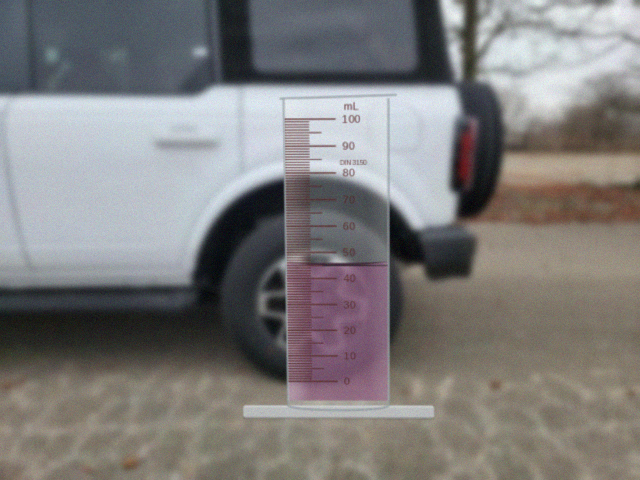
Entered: 45 mL
